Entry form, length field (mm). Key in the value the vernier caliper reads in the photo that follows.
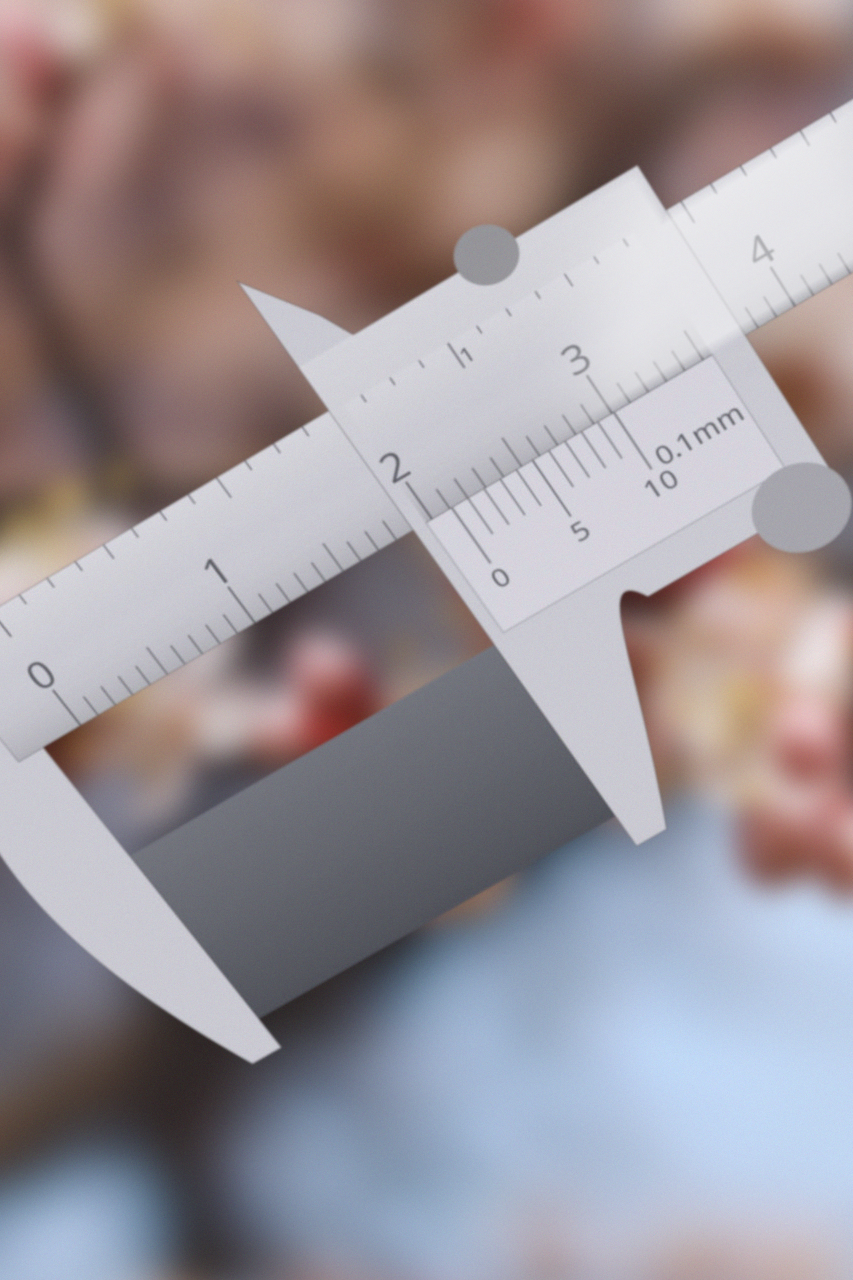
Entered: 21.1 mm
